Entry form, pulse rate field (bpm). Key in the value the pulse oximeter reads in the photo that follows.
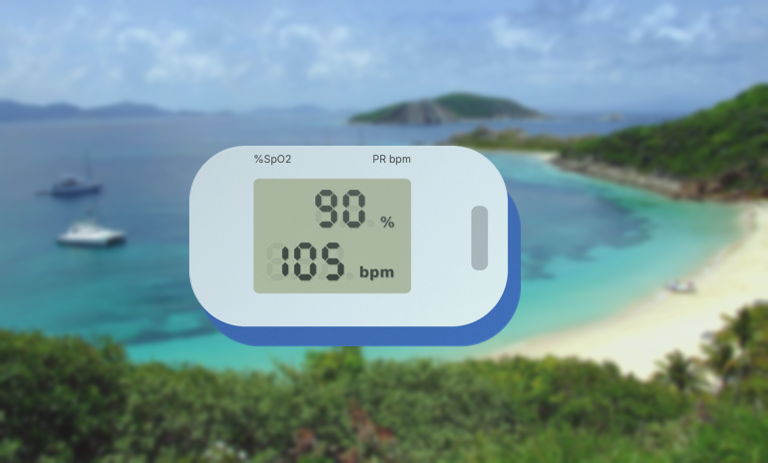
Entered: 105 bpm
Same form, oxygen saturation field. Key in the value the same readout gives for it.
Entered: 90 %
